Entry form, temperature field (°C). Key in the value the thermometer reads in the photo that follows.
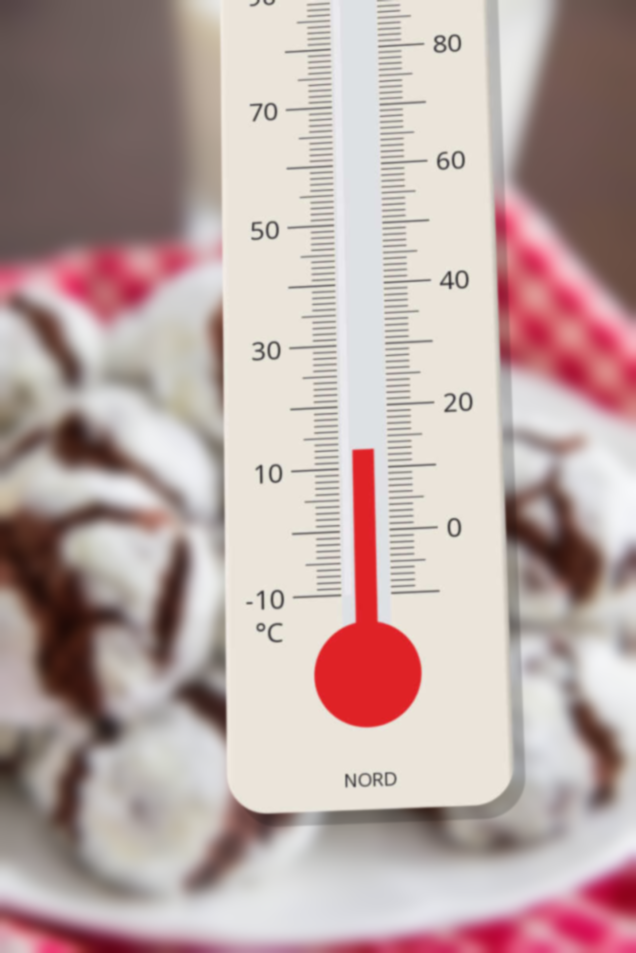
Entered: 13 °C
